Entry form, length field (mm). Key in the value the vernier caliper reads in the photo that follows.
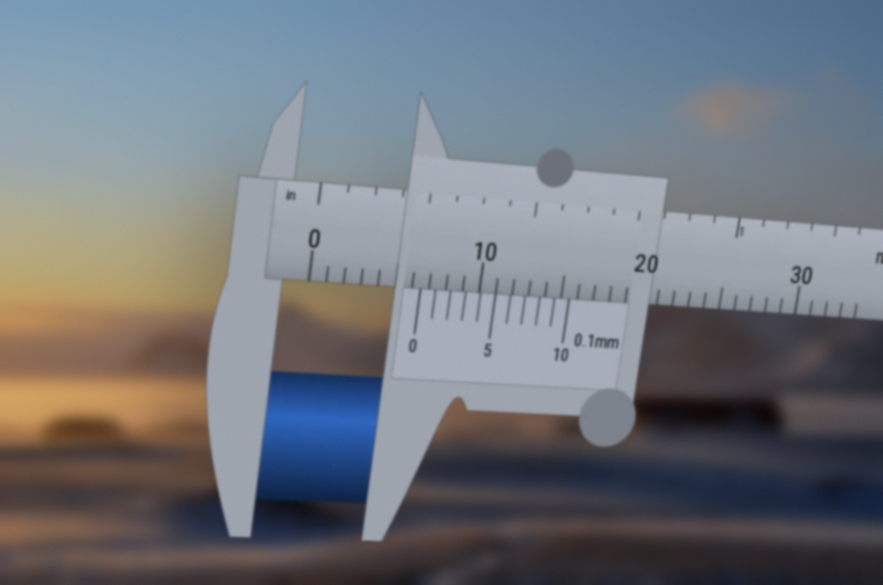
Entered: 6.5 mm
